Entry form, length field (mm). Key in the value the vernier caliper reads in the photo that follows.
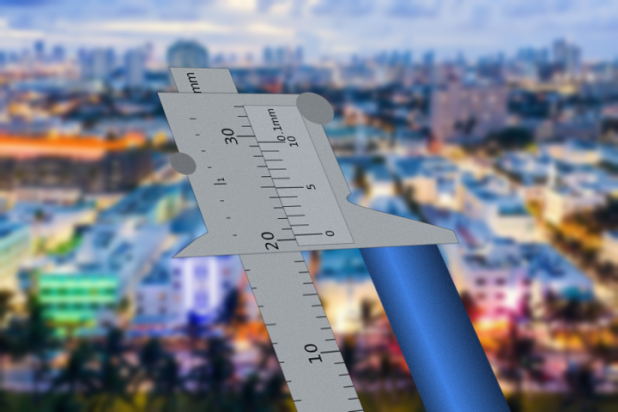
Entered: 20.4 mm
